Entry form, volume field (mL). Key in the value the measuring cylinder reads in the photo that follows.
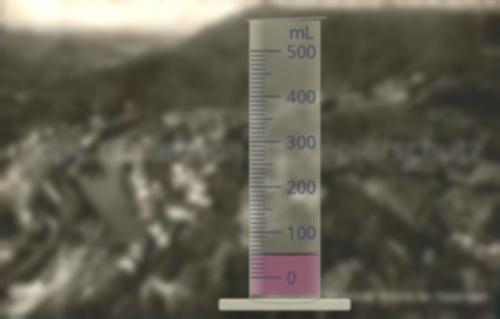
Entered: 50 mL
